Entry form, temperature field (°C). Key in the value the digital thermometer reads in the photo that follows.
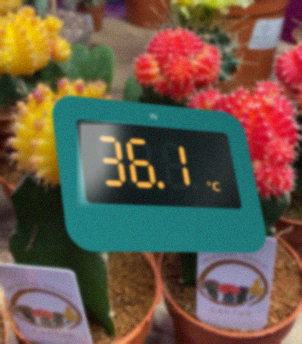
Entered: 36.1 °C
